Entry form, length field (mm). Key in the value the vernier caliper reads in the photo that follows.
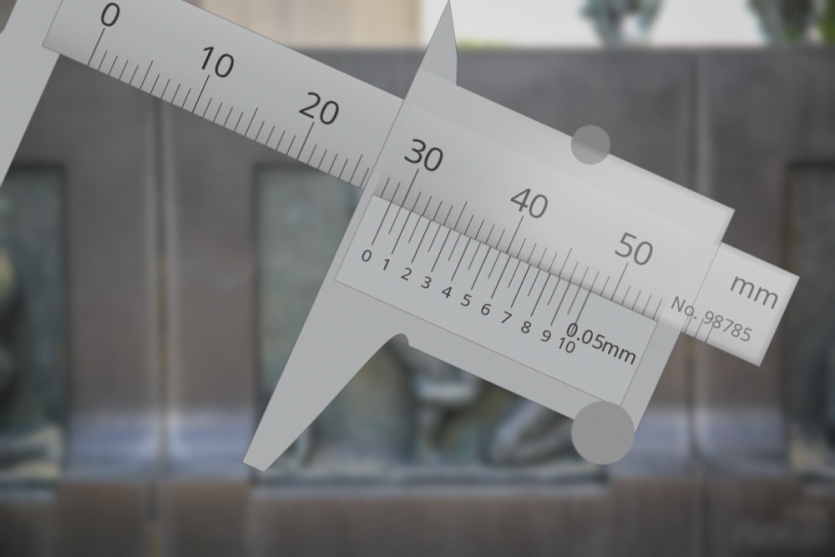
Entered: 29.0 mm
